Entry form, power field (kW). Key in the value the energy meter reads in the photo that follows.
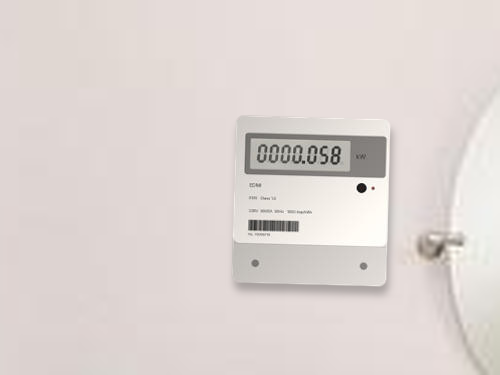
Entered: 0.058 kW
